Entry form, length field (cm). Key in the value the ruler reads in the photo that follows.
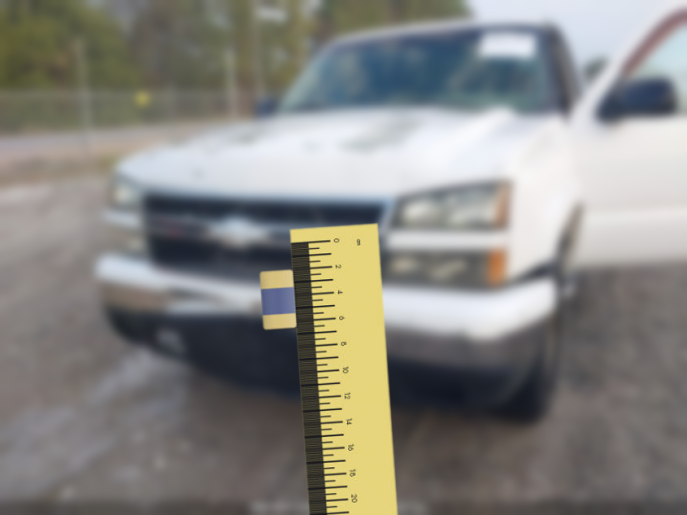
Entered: 4.5 cm
